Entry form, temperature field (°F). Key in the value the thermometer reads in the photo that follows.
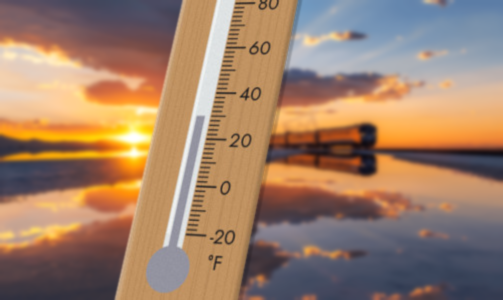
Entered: 30 °F
